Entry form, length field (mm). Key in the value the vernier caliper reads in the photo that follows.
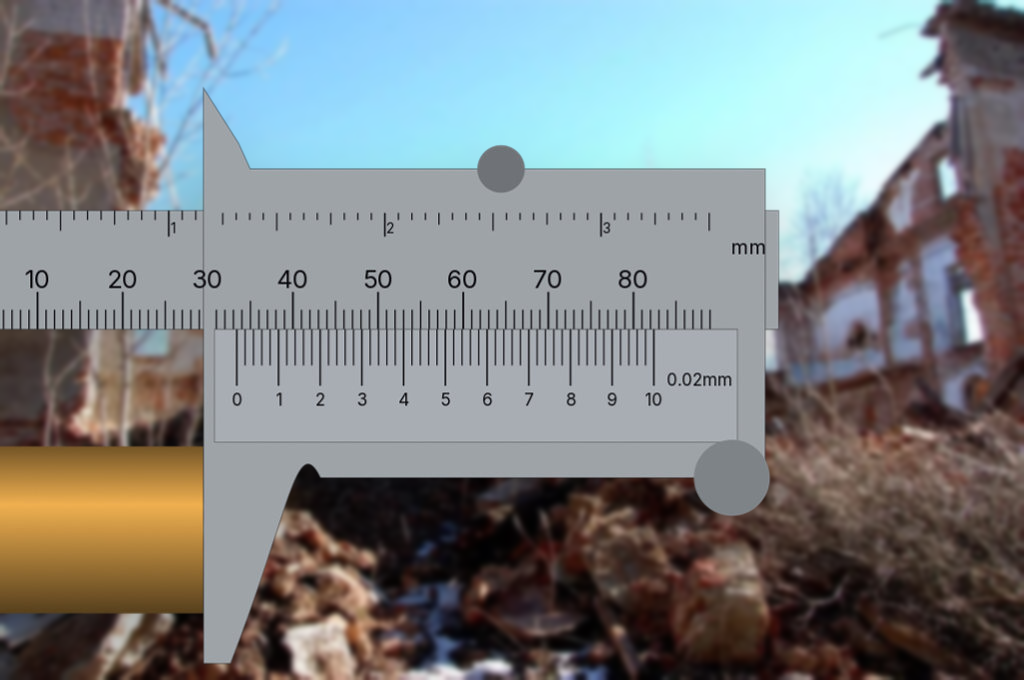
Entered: 33.4 mm
